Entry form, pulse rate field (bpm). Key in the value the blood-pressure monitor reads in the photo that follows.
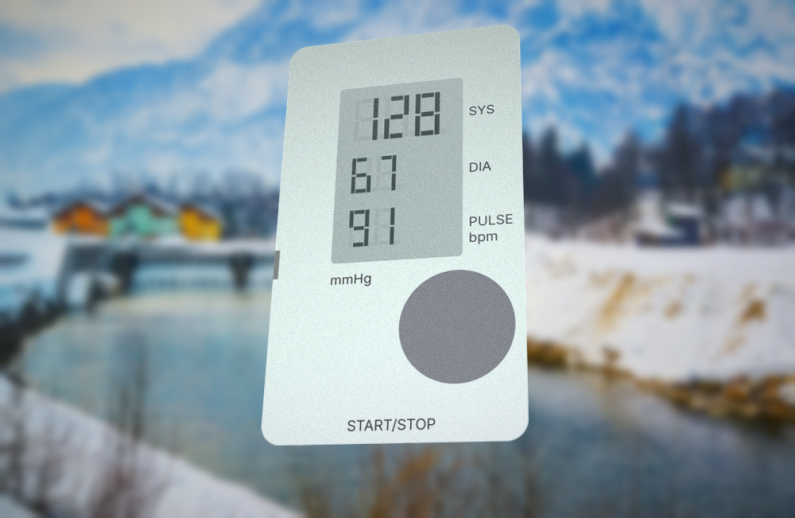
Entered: 91 bpm
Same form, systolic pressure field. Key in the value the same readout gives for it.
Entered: 128 mmHg
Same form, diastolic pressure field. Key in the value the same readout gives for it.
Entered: 67 mmHg
